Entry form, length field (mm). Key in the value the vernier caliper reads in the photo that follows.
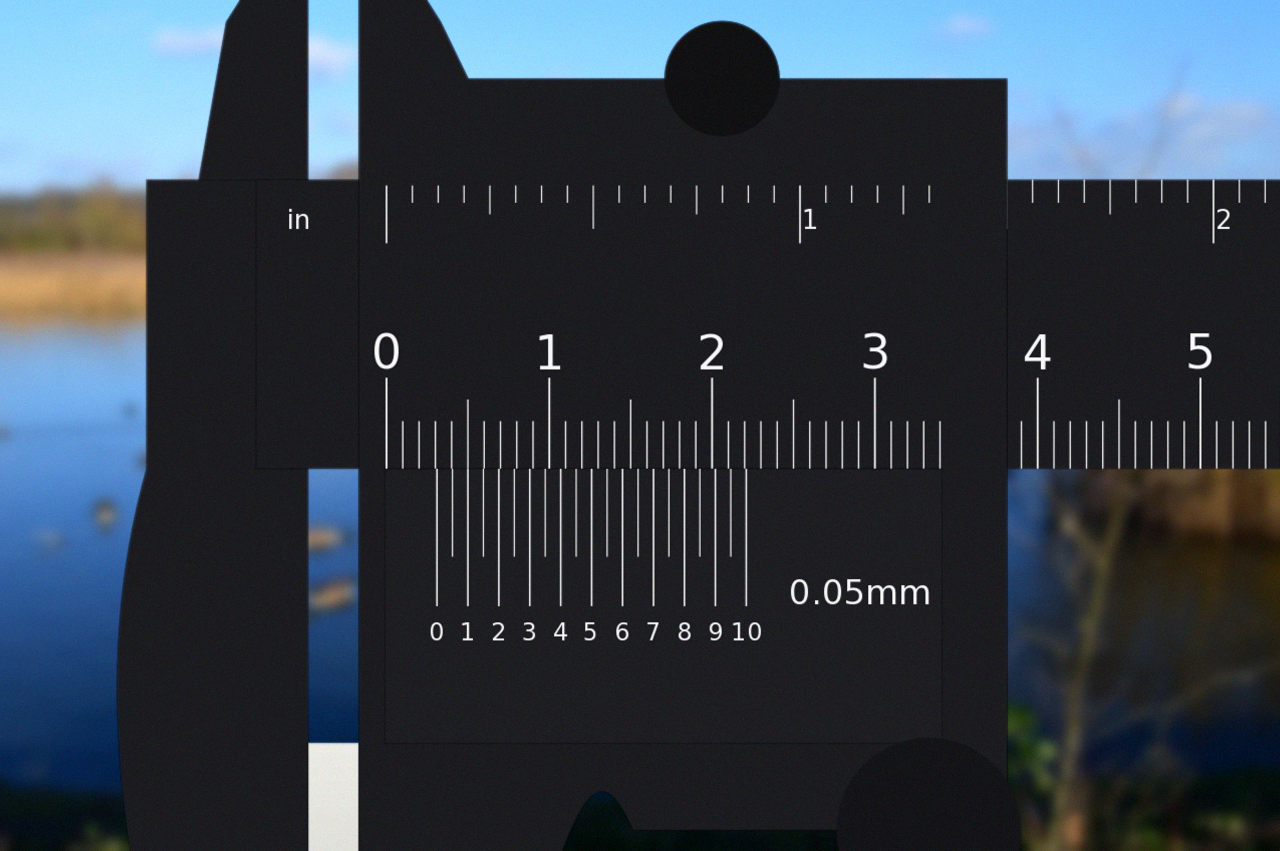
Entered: 3.1 mm
